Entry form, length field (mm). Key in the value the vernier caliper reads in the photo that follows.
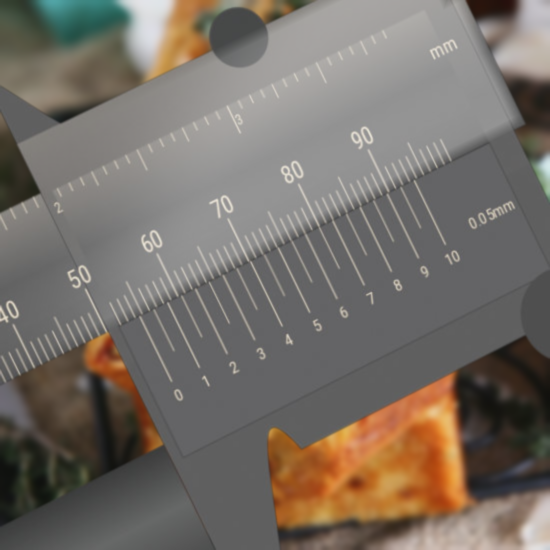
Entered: 54.6 mm
